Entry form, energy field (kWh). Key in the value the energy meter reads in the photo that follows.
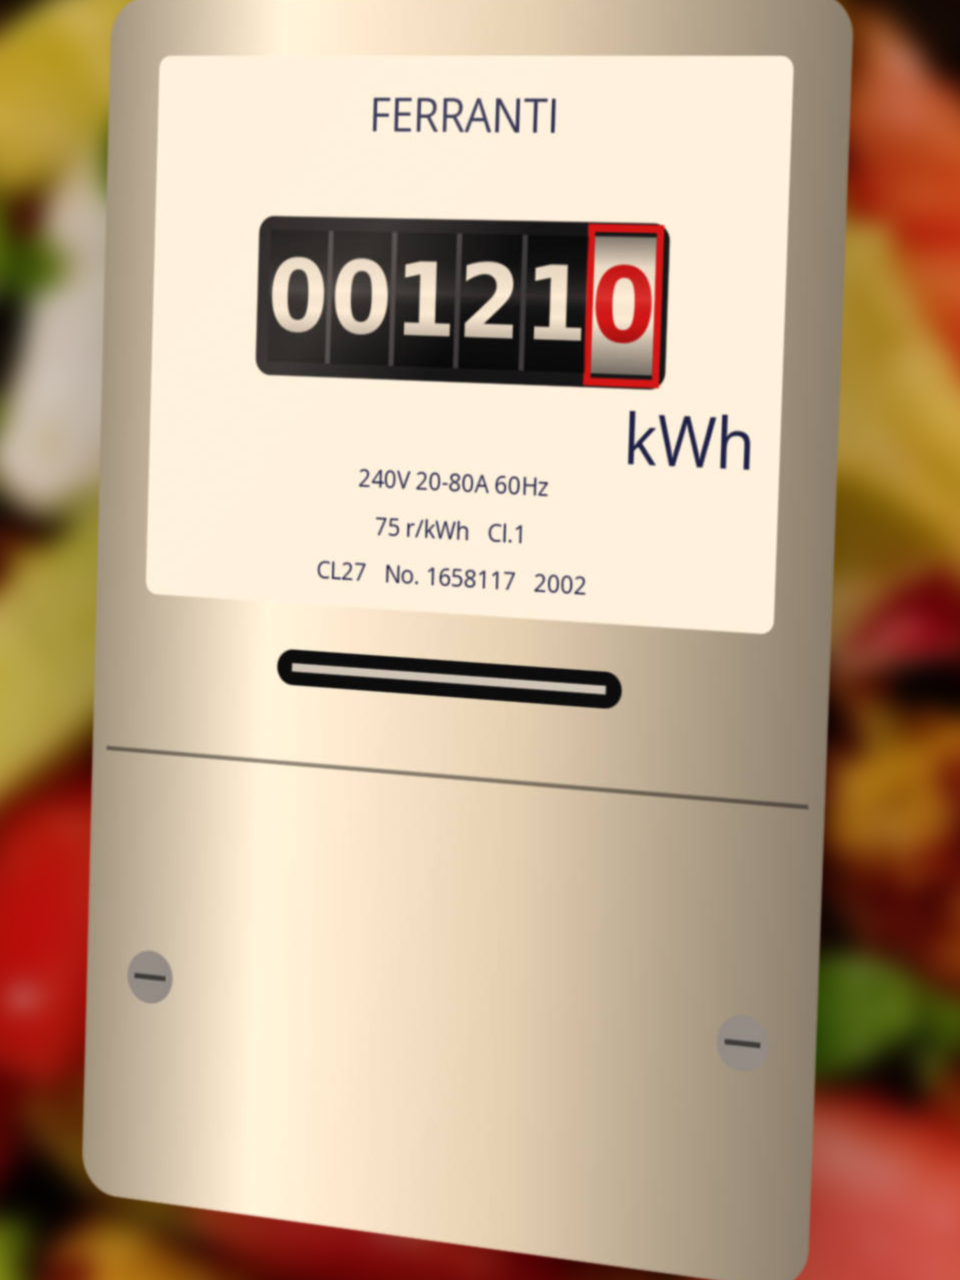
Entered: 121.0 kWh
